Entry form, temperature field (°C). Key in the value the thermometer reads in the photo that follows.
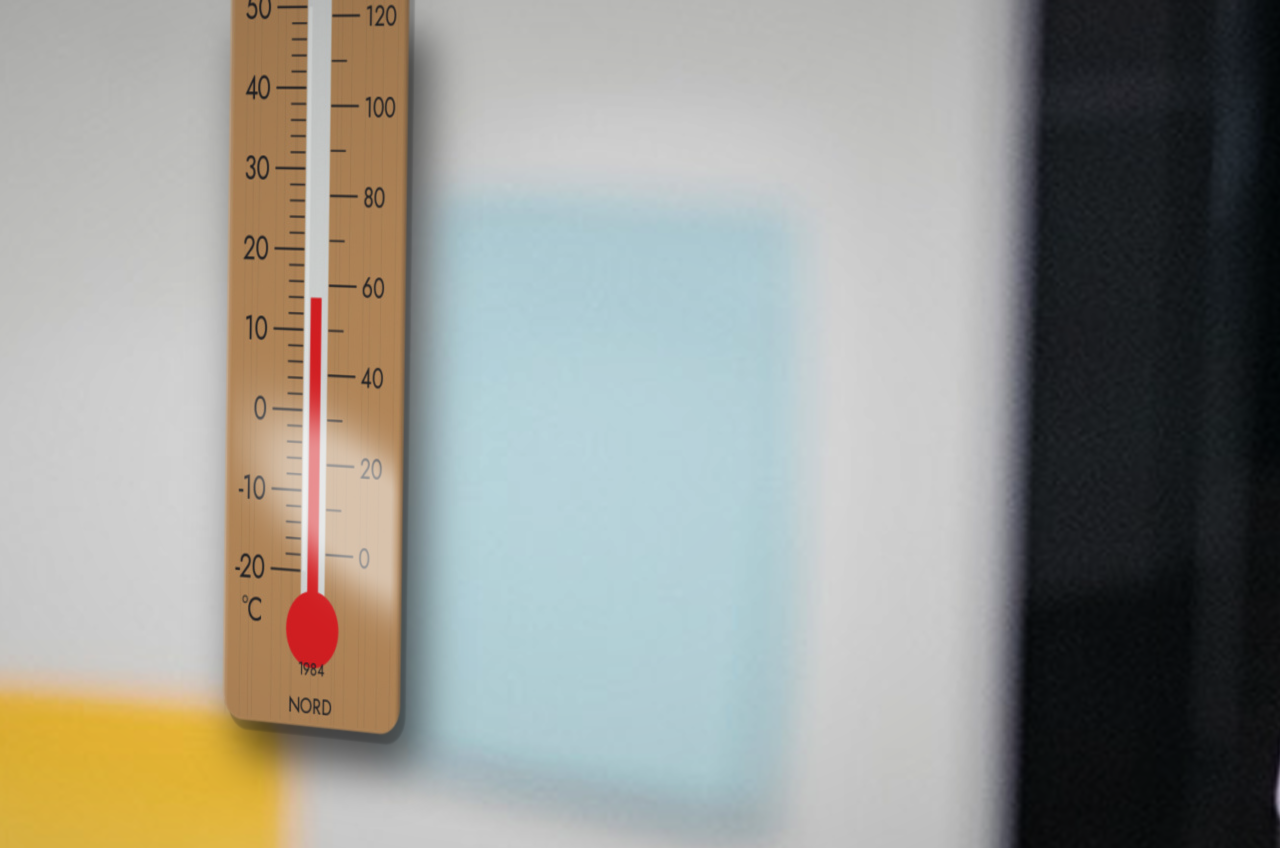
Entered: 14 °C
